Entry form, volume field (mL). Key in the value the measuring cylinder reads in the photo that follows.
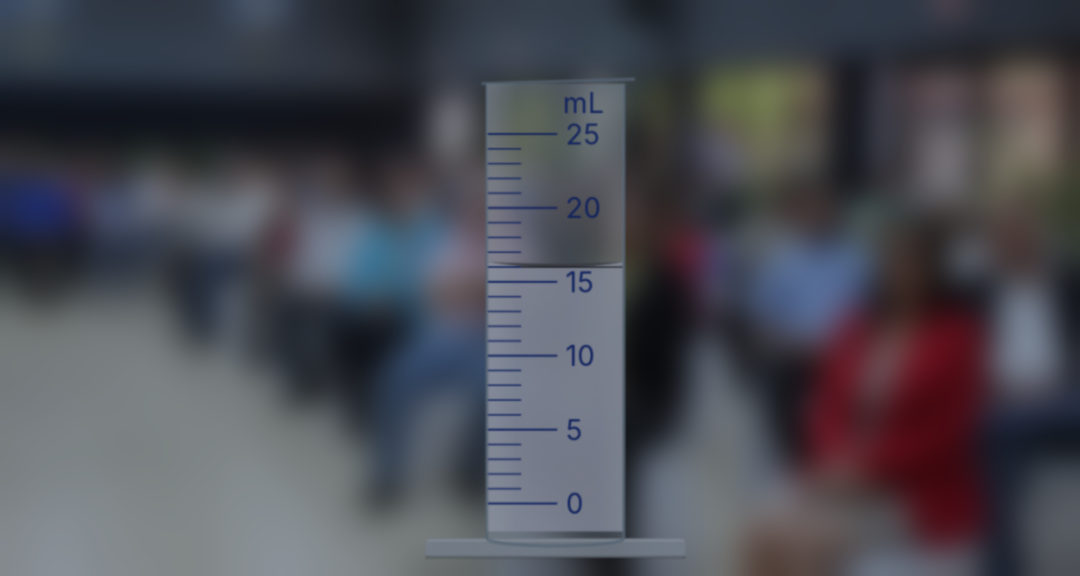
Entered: 16 mL
